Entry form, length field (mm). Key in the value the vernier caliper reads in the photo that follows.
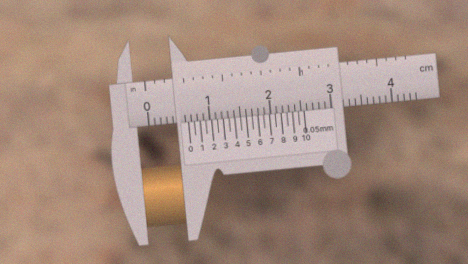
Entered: 6.5 mm
